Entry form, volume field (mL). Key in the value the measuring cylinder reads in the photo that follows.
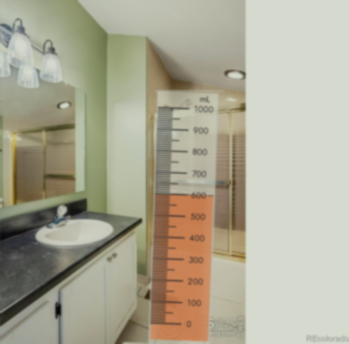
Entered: 600 mL
